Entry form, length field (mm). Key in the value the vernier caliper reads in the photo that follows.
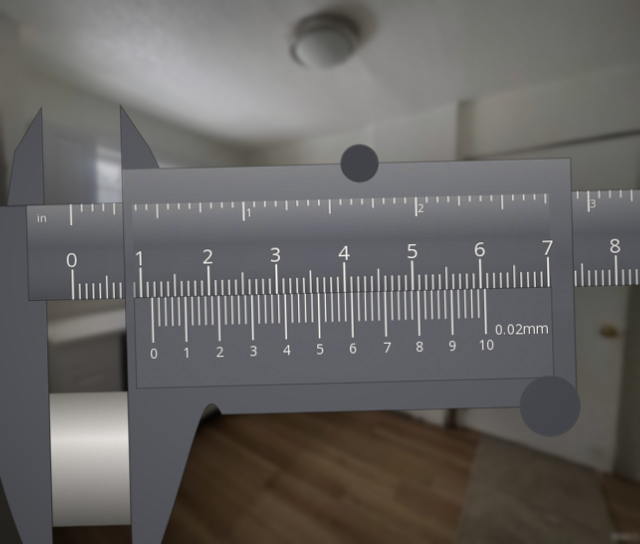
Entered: 11.6 mm
